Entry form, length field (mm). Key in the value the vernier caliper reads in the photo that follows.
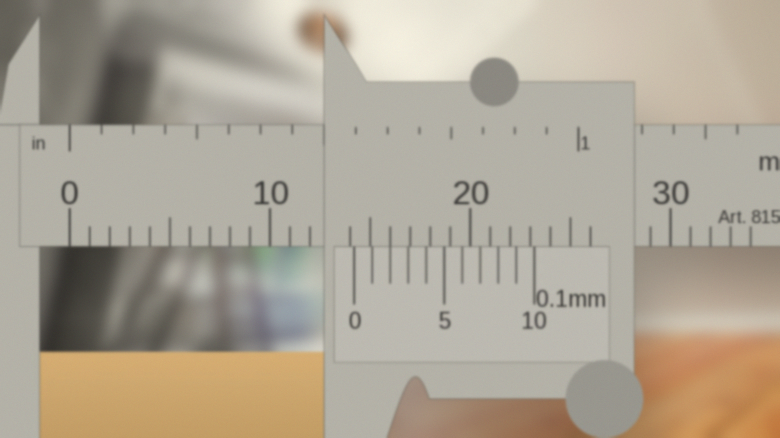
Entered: 14.2 mm
